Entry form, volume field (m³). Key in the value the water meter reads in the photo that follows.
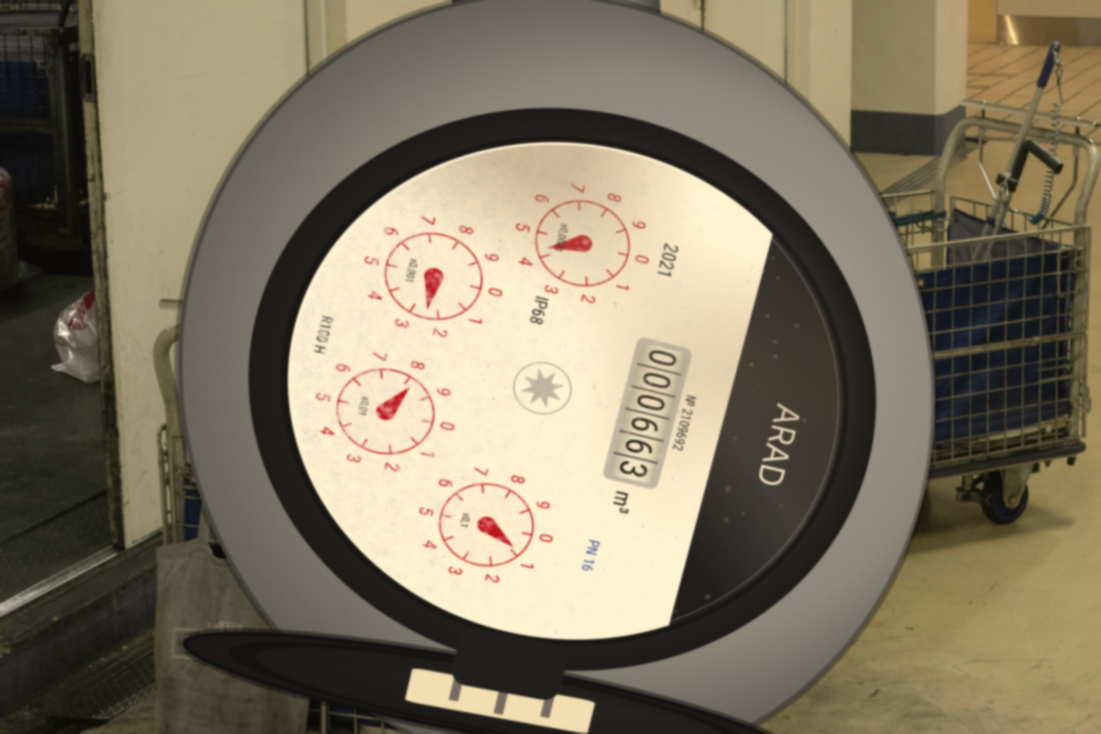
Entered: 663.0824 m³
